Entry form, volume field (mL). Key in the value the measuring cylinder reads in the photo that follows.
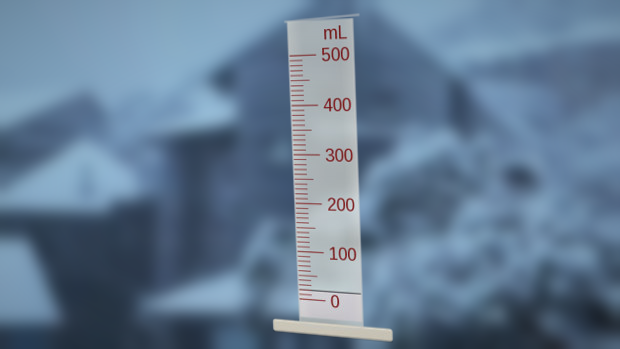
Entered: 20 mL
